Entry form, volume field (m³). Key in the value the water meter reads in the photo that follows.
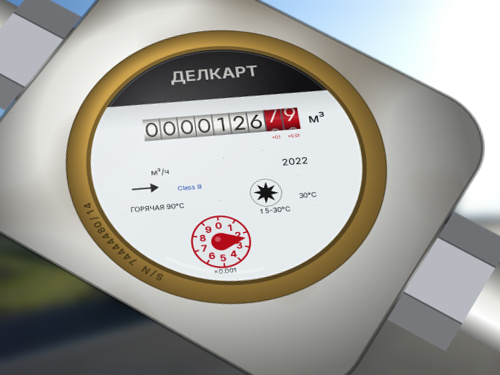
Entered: 126.792 m³
